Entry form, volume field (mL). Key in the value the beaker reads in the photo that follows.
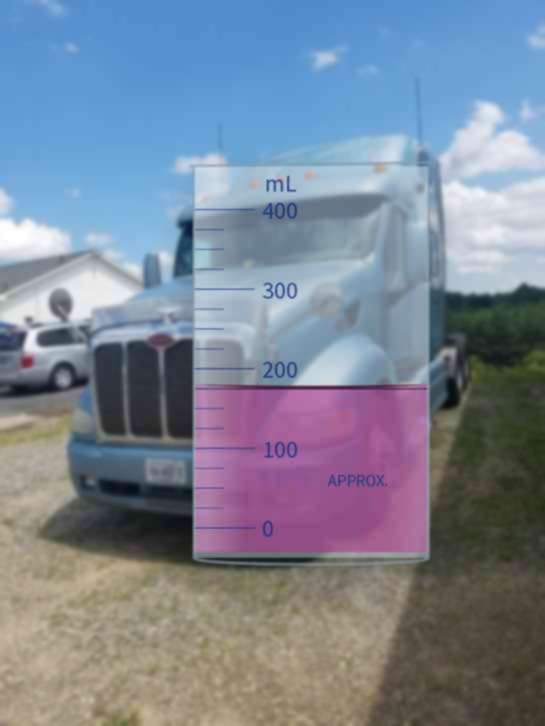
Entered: 175 mL
